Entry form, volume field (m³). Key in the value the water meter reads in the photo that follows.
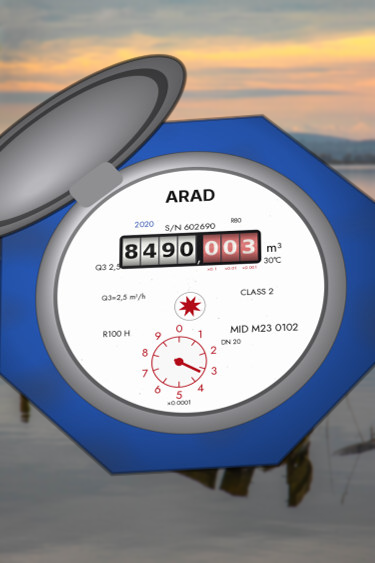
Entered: 8490.0033 m³
